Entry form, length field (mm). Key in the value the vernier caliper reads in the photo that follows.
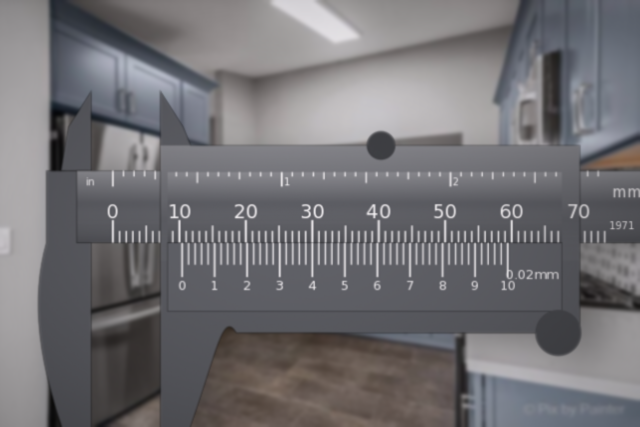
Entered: 10.4 mm
